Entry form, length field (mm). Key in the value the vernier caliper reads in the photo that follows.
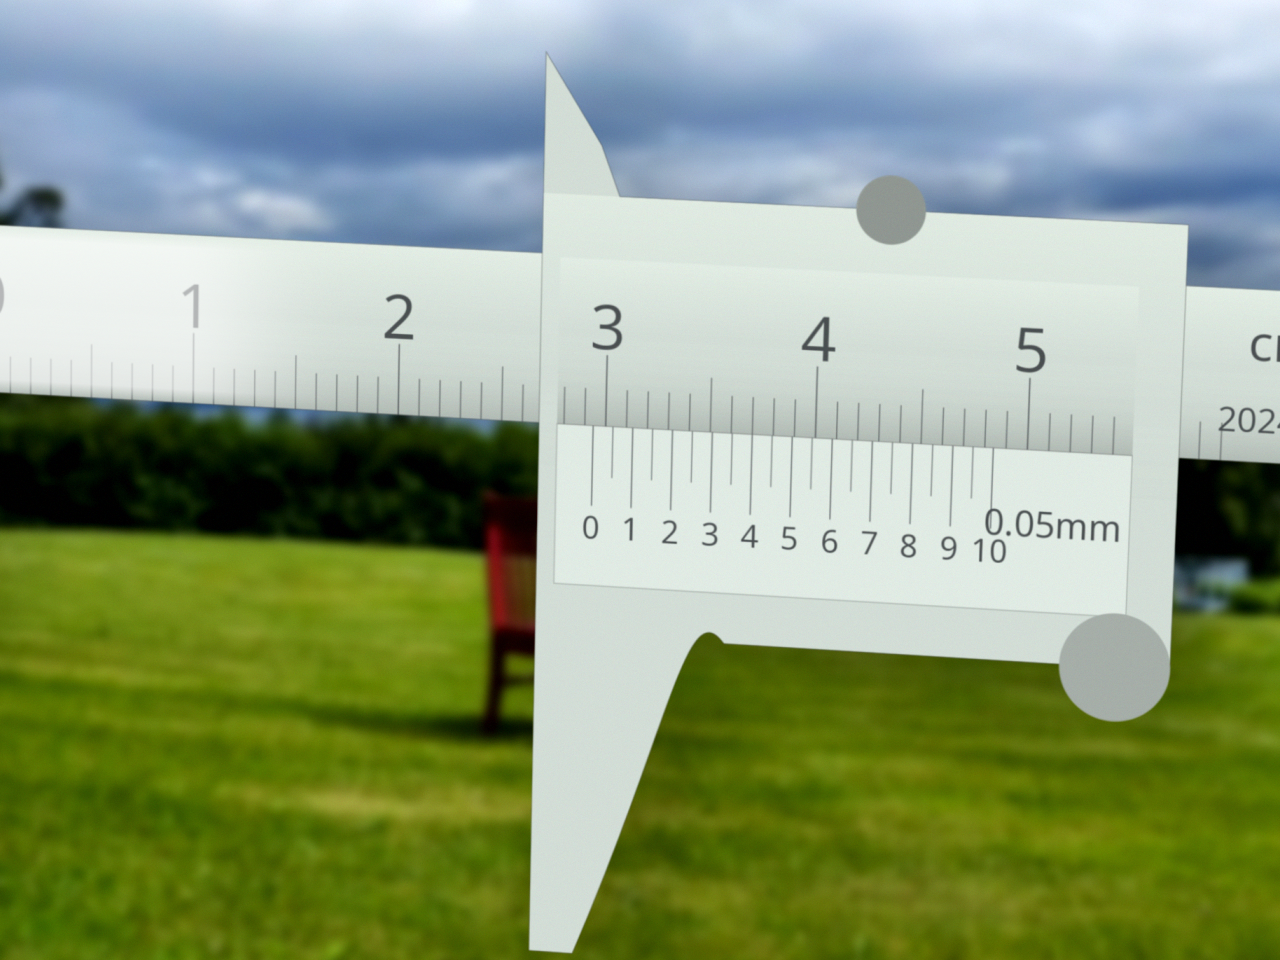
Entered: 29.4 mm
